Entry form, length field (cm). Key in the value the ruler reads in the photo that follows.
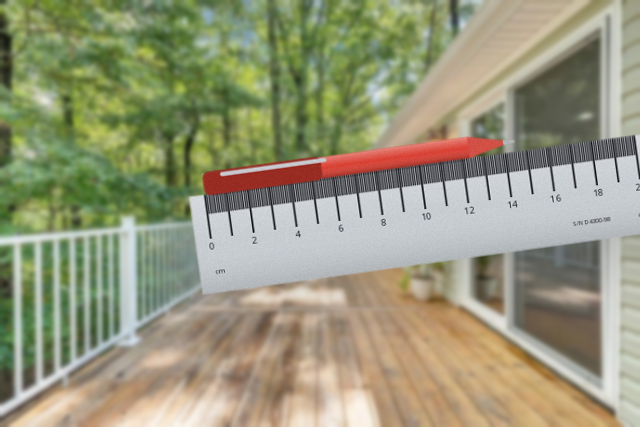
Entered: 14.5 cm
